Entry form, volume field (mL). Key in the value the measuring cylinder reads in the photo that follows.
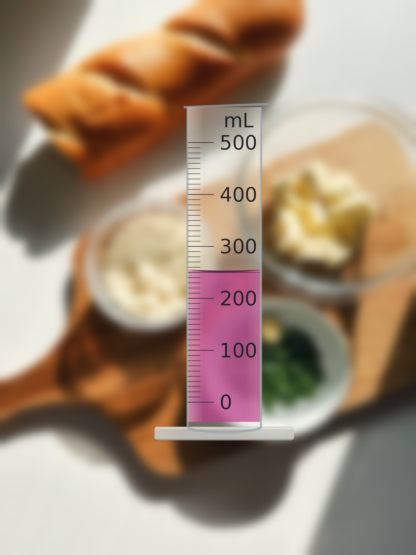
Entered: 250 mL
